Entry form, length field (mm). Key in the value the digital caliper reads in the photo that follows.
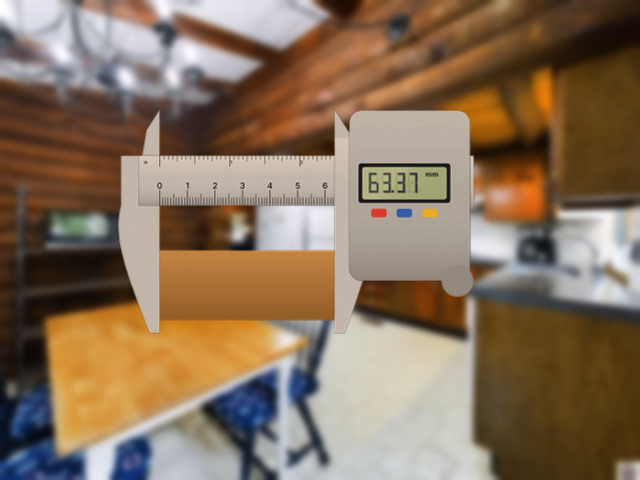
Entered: 63.37 mm
